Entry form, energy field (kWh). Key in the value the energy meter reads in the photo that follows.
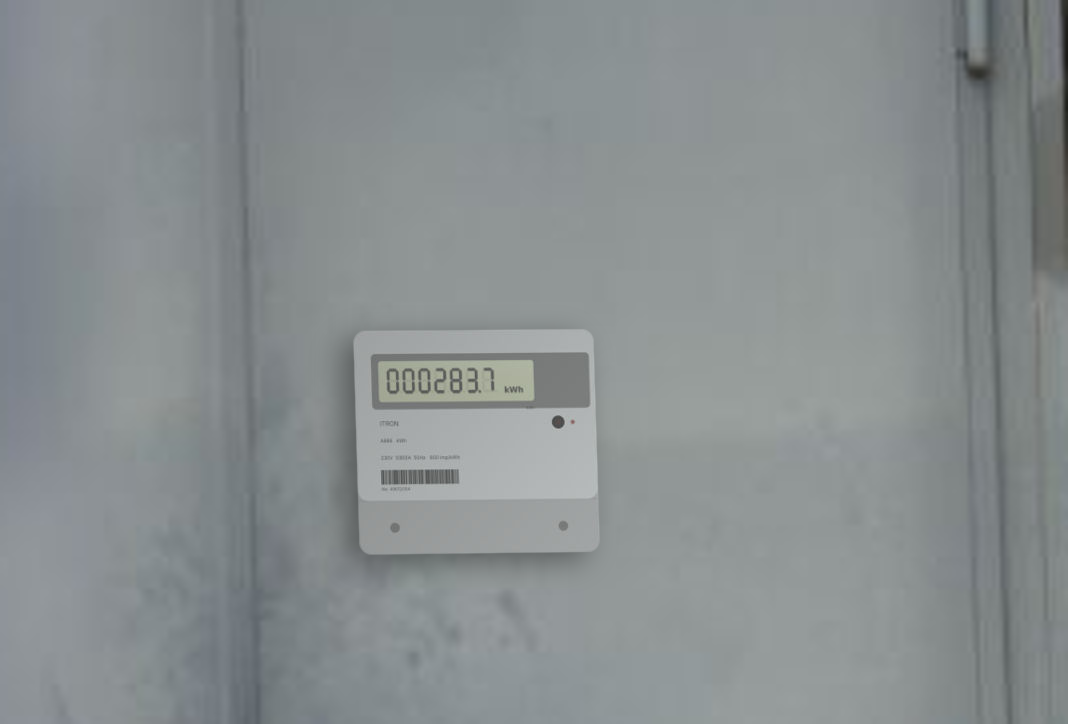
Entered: 283.7 kWh
